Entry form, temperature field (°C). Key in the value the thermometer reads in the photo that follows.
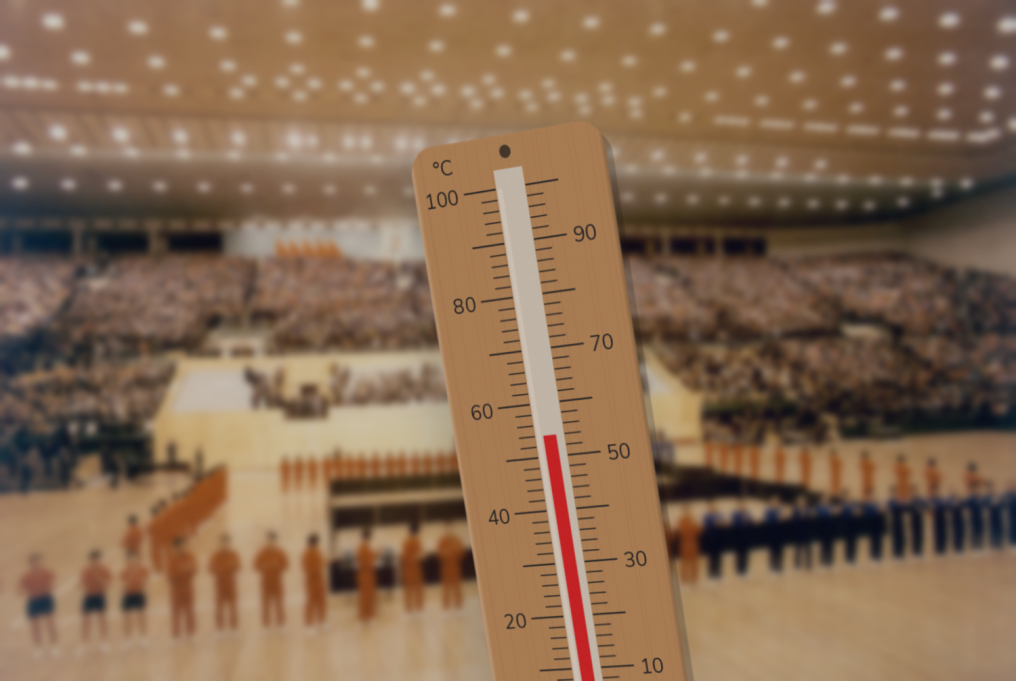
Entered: 54 °C
